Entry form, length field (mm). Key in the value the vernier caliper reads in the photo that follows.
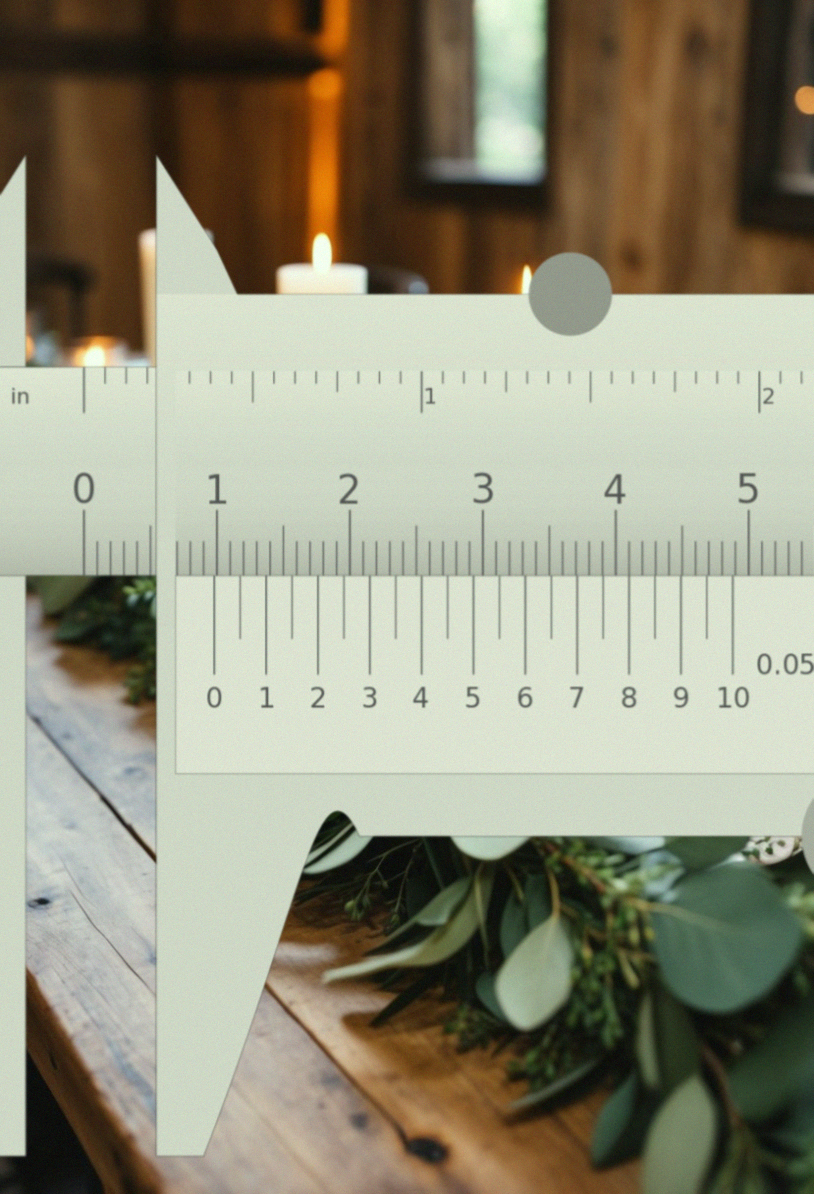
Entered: 9.8 mm
